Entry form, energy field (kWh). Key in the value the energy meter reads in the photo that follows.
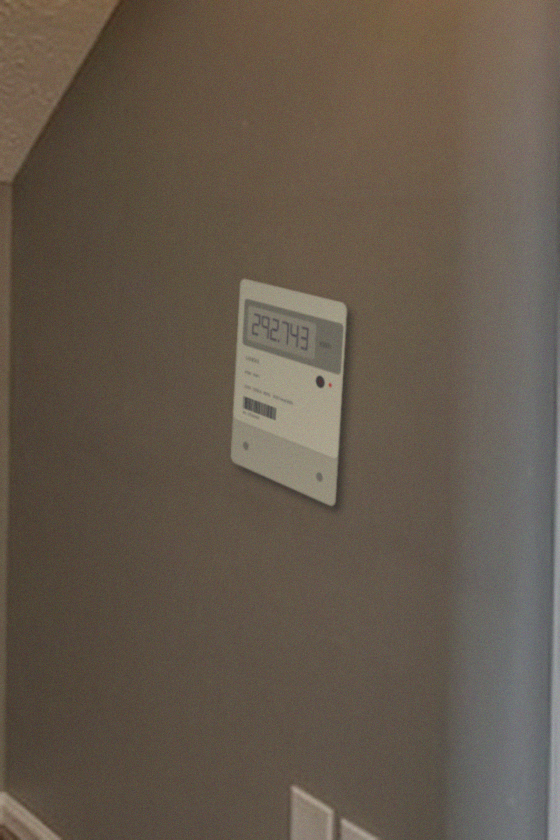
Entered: 292.743 kWh
